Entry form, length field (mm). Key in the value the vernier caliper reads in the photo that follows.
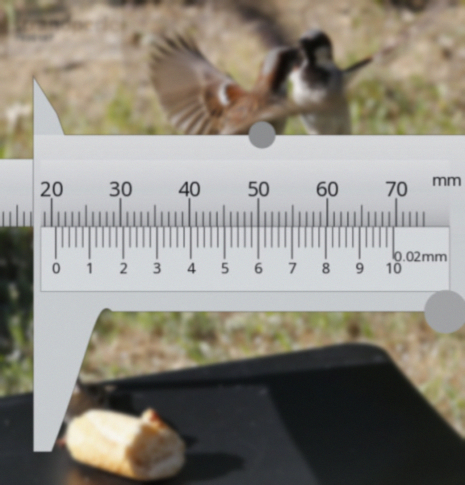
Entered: 20.6 mm
